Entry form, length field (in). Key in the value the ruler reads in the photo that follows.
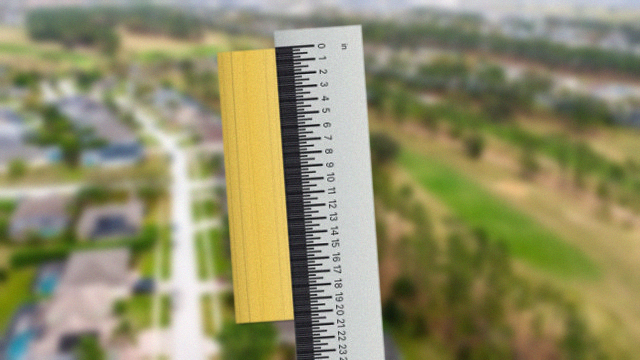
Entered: 20.5 in
